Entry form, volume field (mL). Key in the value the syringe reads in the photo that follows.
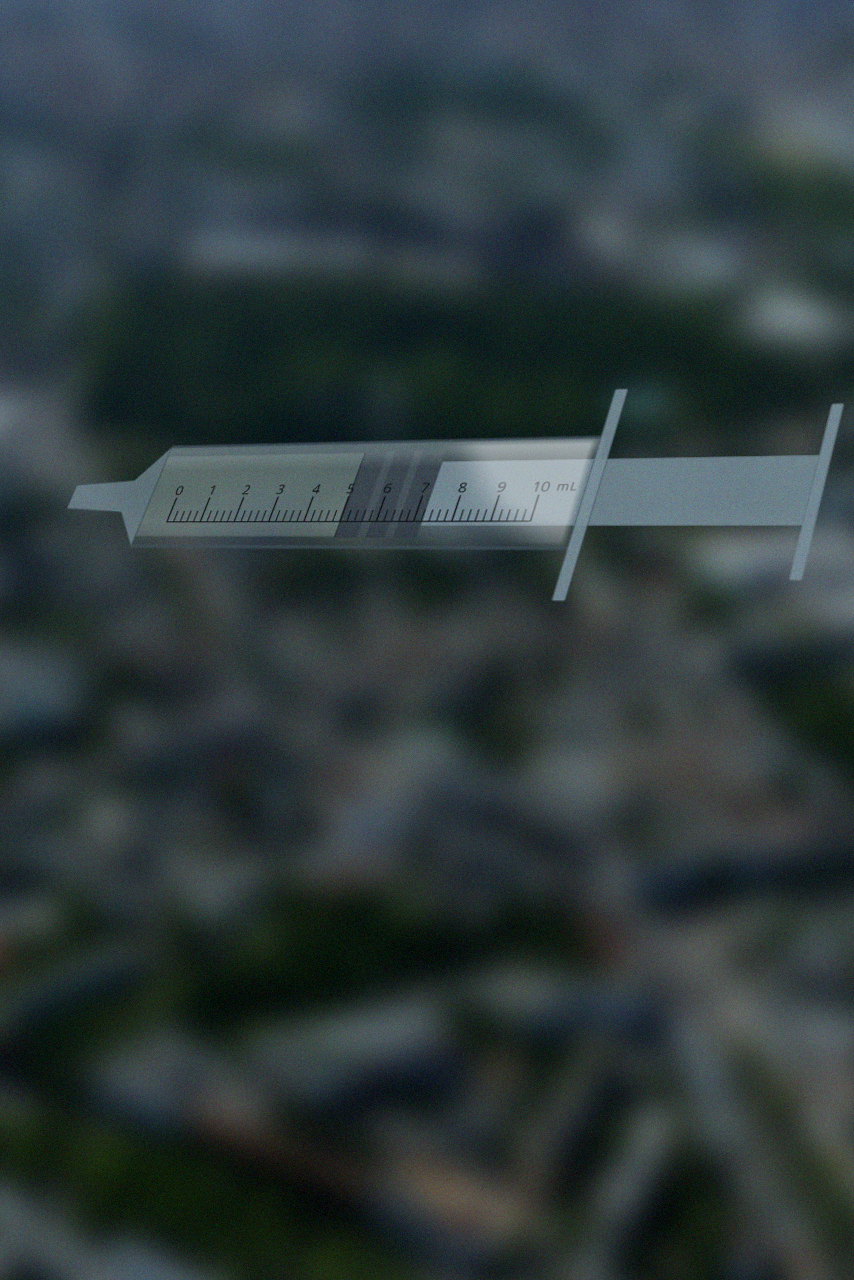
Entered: 5 mL
